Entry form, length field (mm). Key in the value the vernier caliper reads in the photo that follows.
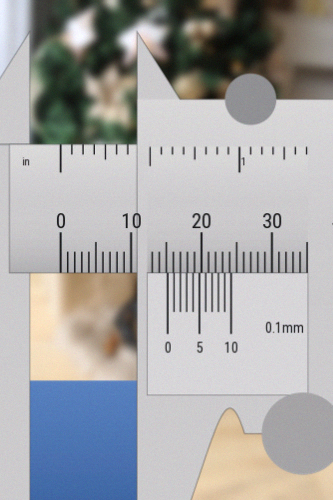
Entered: 15.2 mm
